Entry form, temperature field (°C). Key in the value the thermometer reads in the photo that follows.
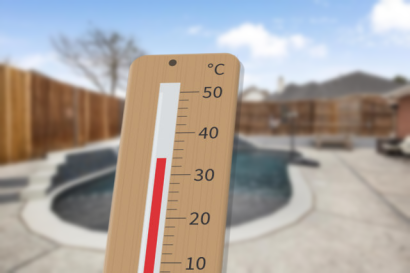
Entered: 34 °C
